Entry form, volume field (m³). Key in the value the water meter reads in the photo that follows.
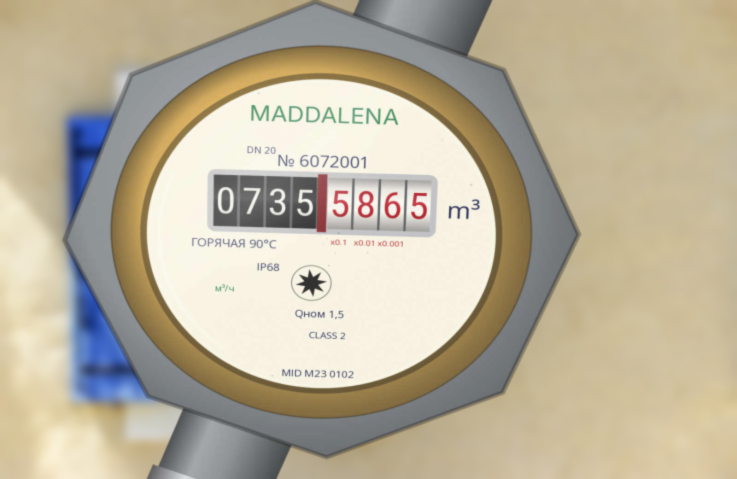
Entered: 735.5865 m³
